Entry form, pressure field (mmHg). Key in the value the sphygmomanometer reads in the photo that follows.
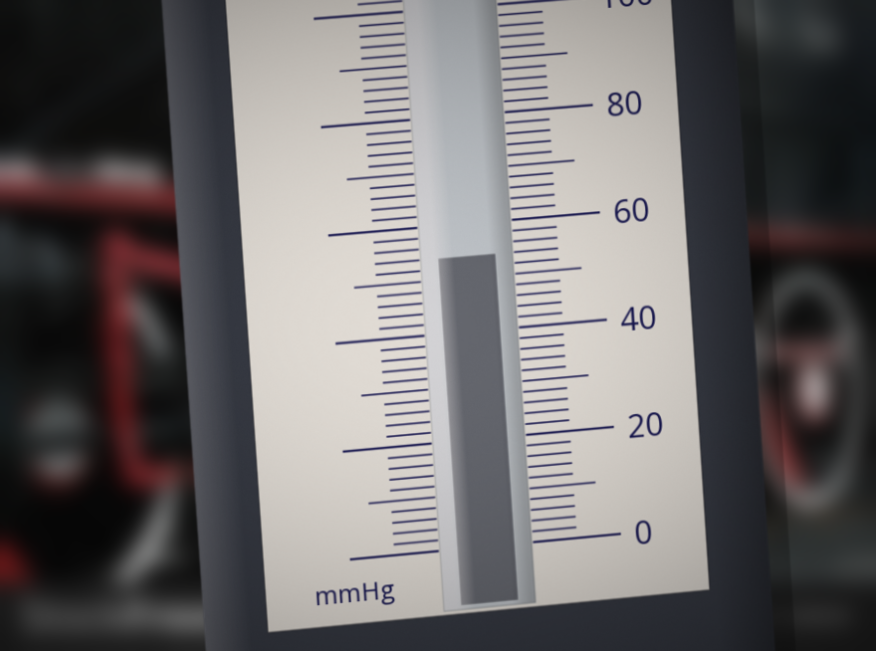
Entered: 54 mmHg
